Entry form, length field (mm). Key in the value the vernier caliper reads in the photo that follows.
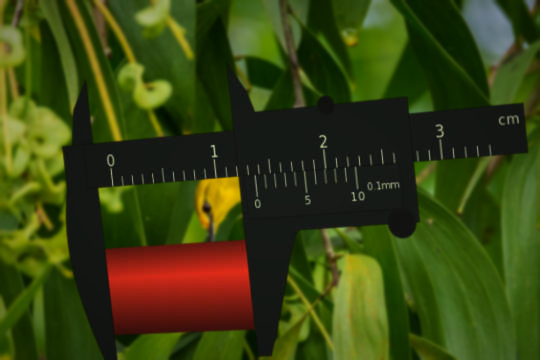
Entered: 13.6 mm
